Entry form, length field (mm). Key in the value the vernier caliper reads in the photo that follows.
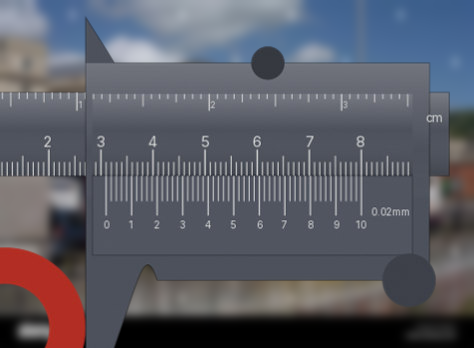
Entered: 31.0 mm
